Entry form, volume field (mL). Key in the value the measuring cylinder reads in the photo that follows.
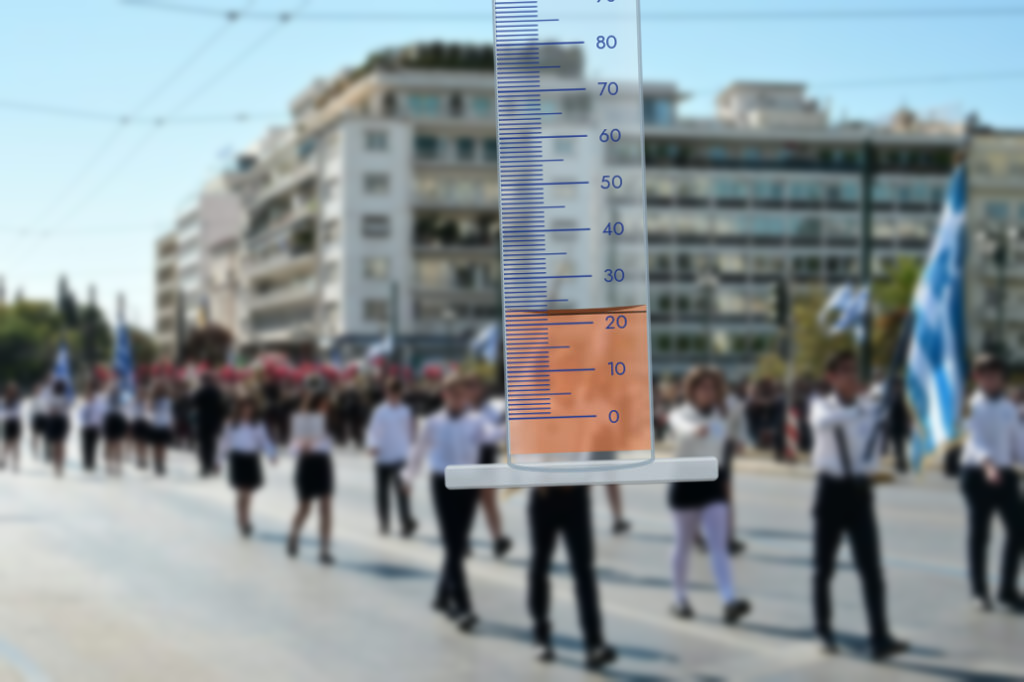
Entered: 22 mL
